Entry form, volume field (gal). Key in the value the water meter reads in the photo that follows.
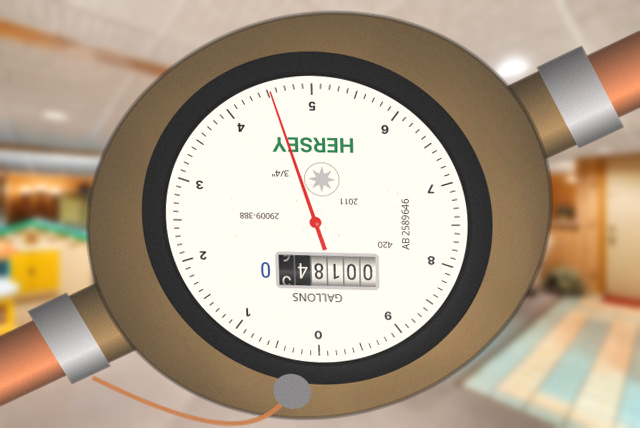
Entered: 18454.5 gal
